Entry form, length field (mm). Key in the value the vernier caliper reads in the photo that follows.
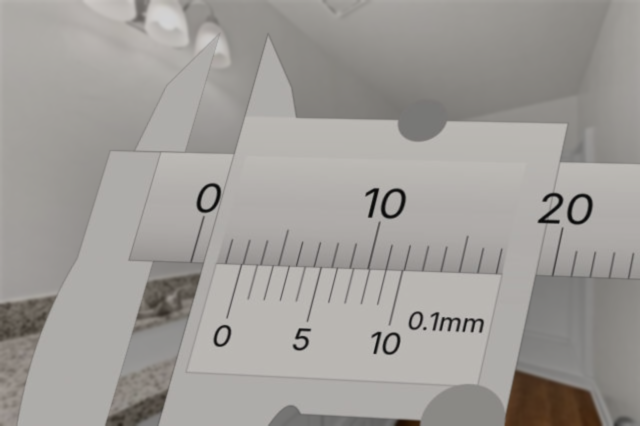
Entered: 2.9 mm
